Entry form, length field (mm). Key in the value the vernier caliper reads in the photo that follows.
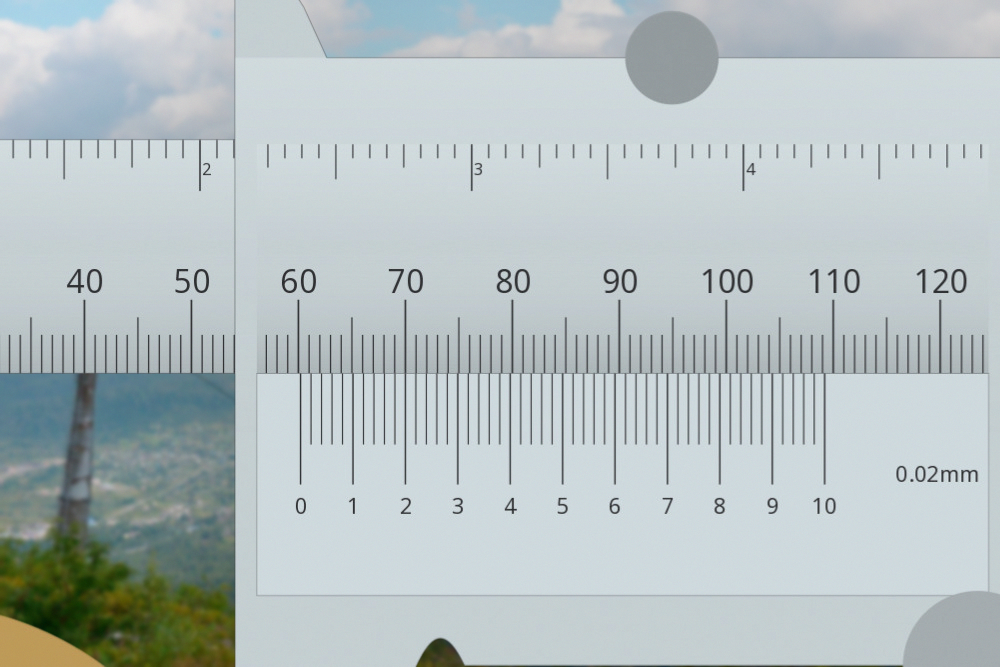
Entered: 60.2 mm
